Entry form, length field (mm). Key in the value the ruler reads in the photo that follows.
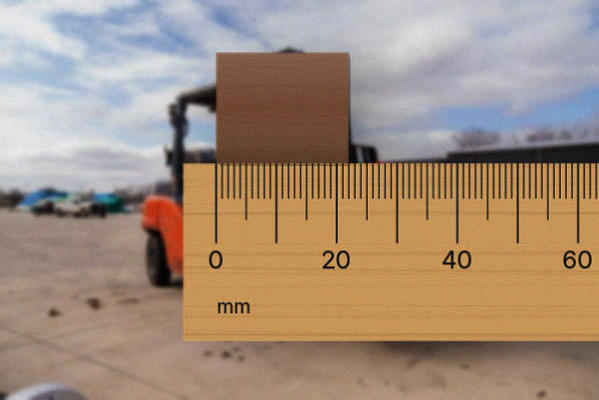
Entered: 22 mm
